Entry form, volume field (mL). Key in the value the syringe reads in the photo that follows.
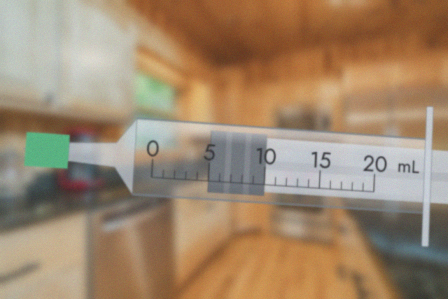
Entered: 5 mL
